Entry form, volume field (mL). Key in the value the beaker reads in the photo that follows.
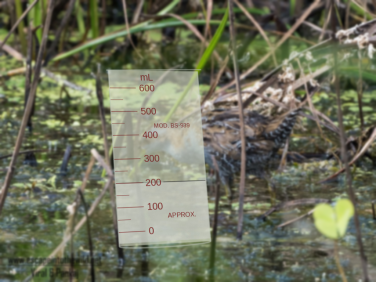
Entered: 200 mL
